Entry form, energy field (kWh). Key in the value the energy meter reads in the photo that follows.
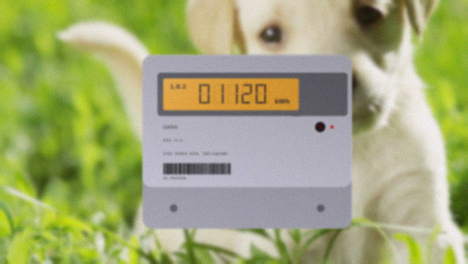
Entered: 1120 kWh
